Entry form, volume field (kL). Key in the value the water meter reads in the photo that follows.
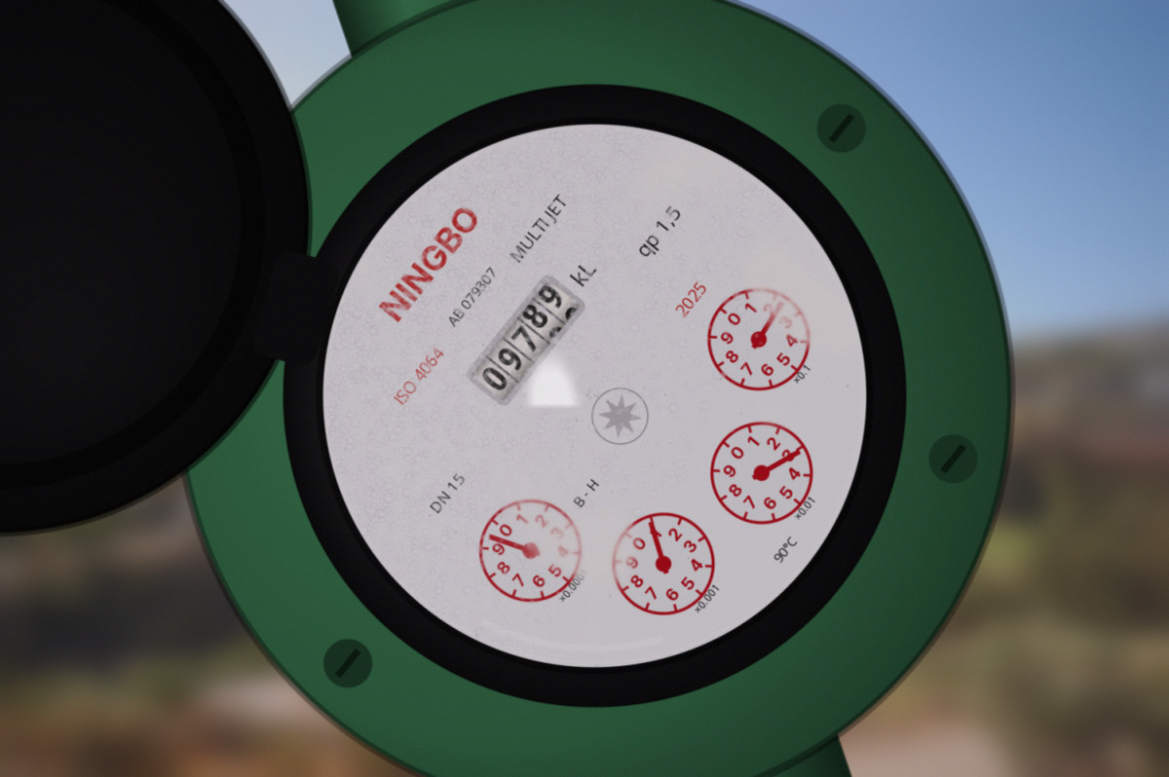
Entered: 9789.2309 kL
